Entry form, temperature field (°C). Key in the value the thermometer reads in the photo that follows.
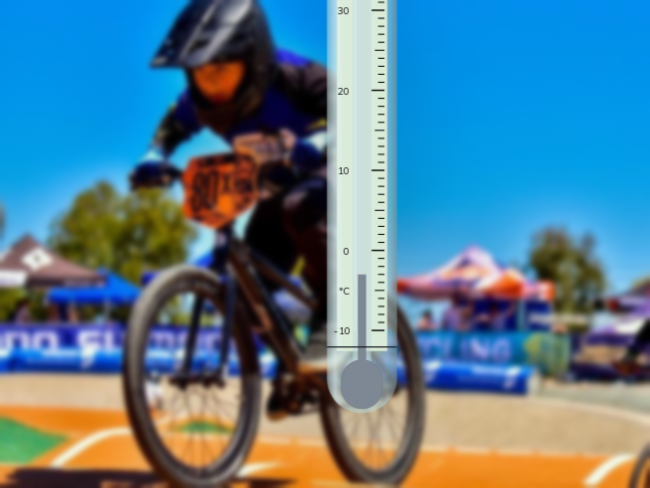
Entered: -3 °C
